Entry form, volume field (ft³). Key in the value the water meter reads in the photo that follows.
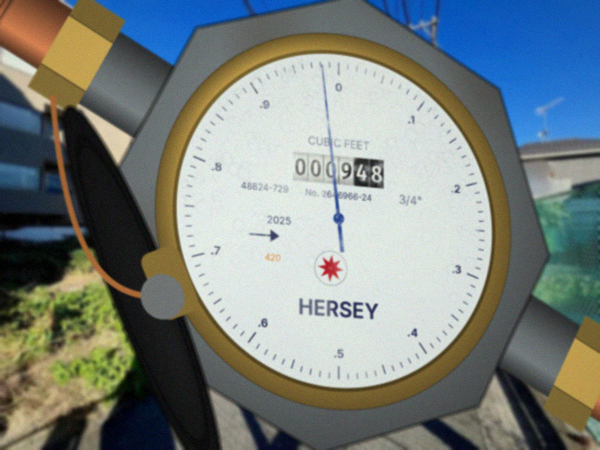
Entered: 947.98 ft³
